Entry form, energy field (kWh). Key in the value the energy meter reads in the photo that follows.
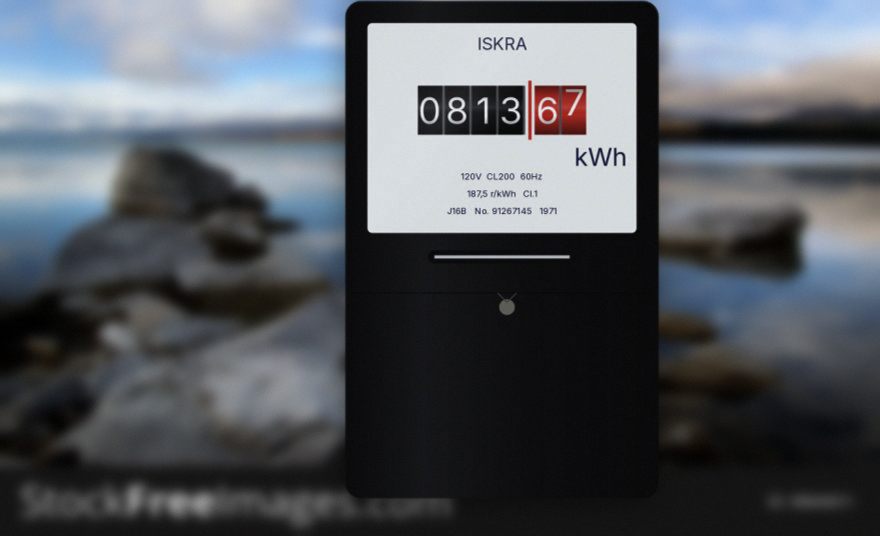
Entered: 813.67 kWh
